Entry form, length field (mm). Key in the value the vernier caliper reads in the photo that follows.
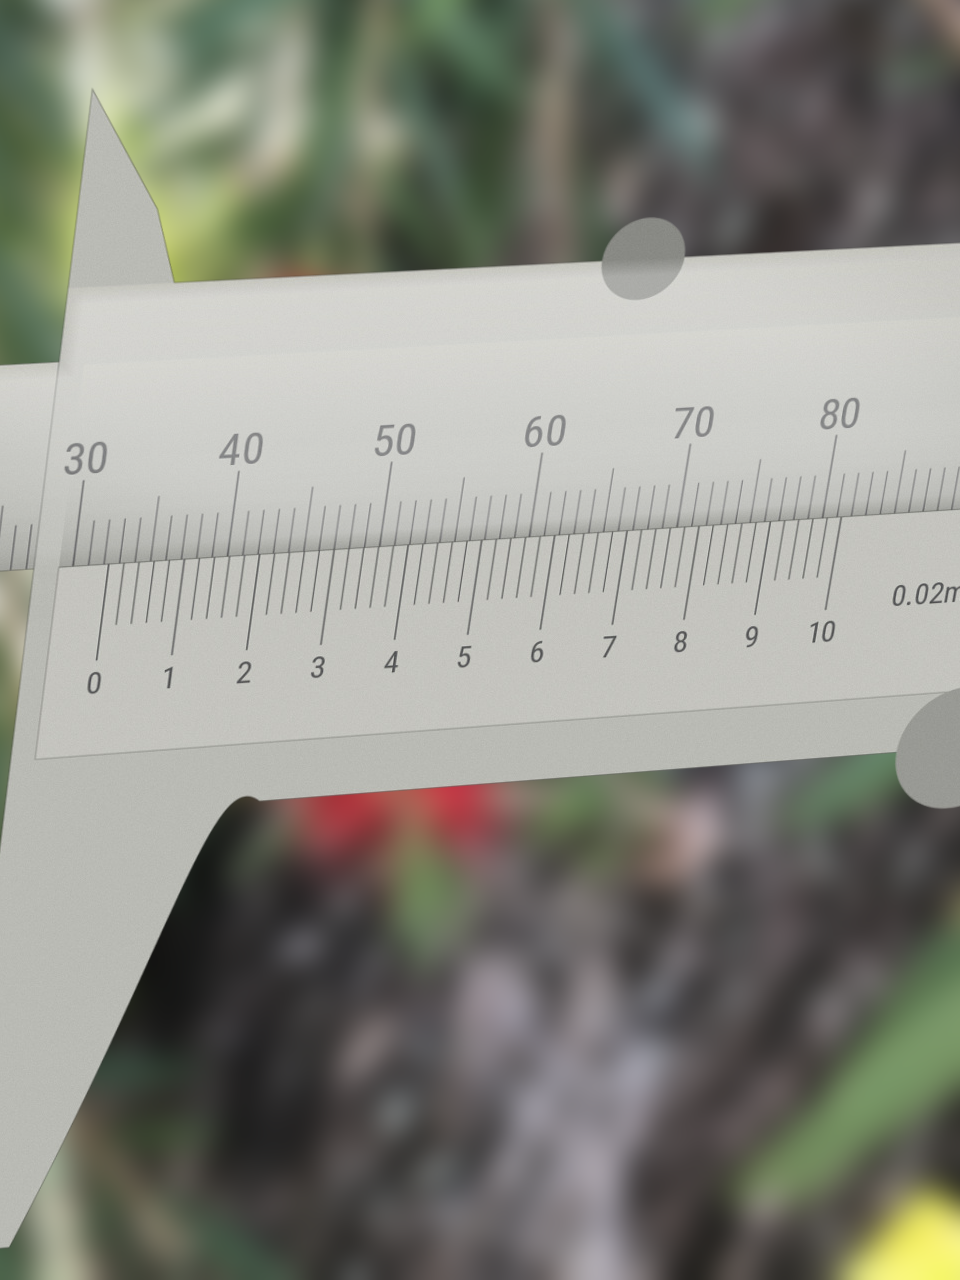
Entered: 32.3 mm
